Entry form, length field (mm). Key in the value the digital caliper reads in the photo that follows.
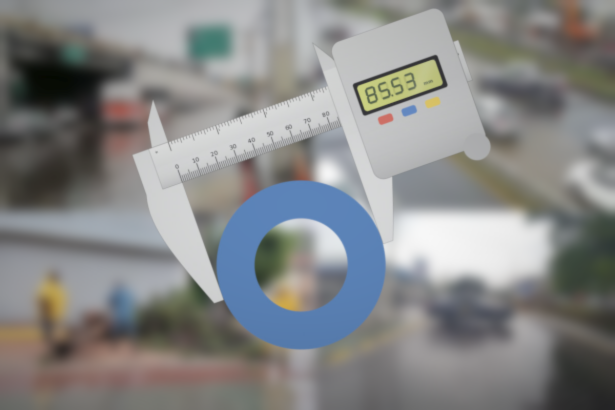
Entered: 85.53 mm
